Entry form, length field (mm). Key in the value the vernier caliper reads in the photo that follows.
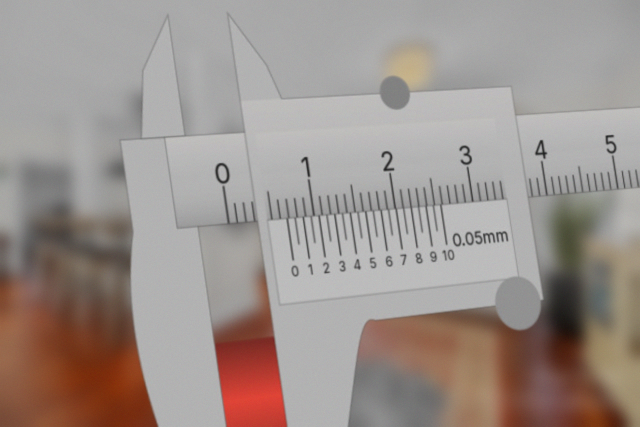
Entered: 6.8 mm
